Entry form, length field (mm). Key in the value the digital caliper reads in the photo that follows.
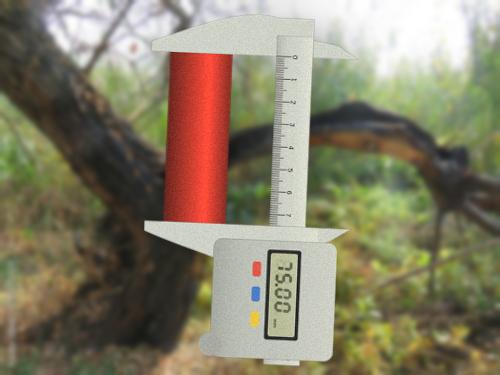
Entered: 75.00 mm
